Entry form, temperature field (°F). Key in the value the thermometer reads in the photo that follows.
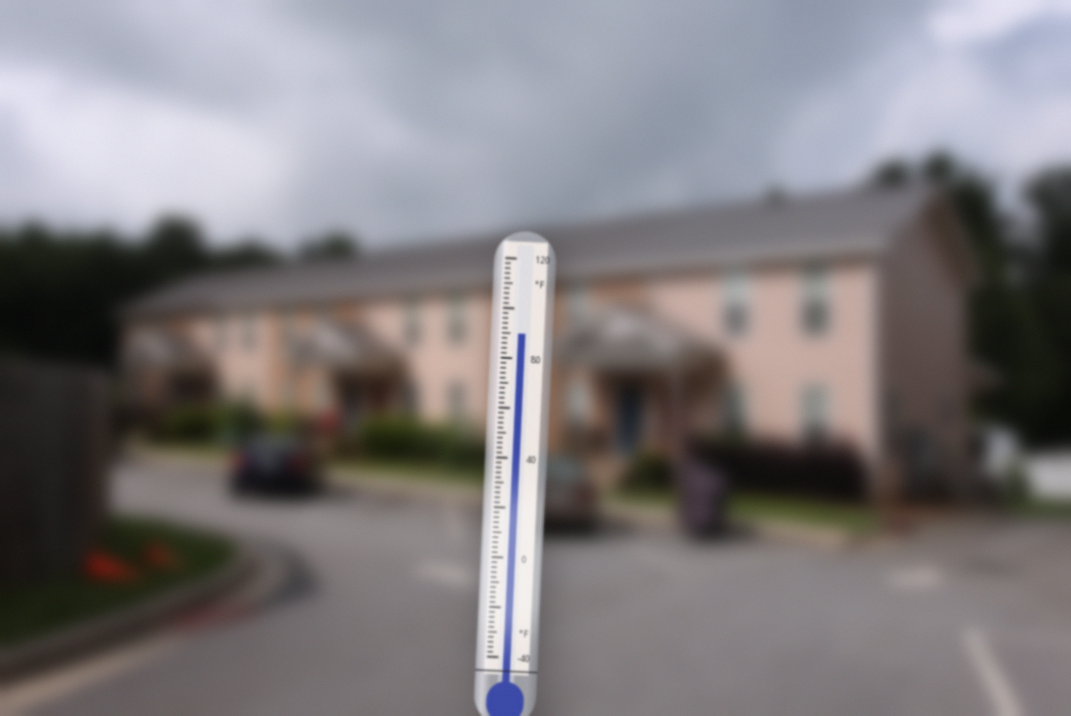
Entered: 90 °F
